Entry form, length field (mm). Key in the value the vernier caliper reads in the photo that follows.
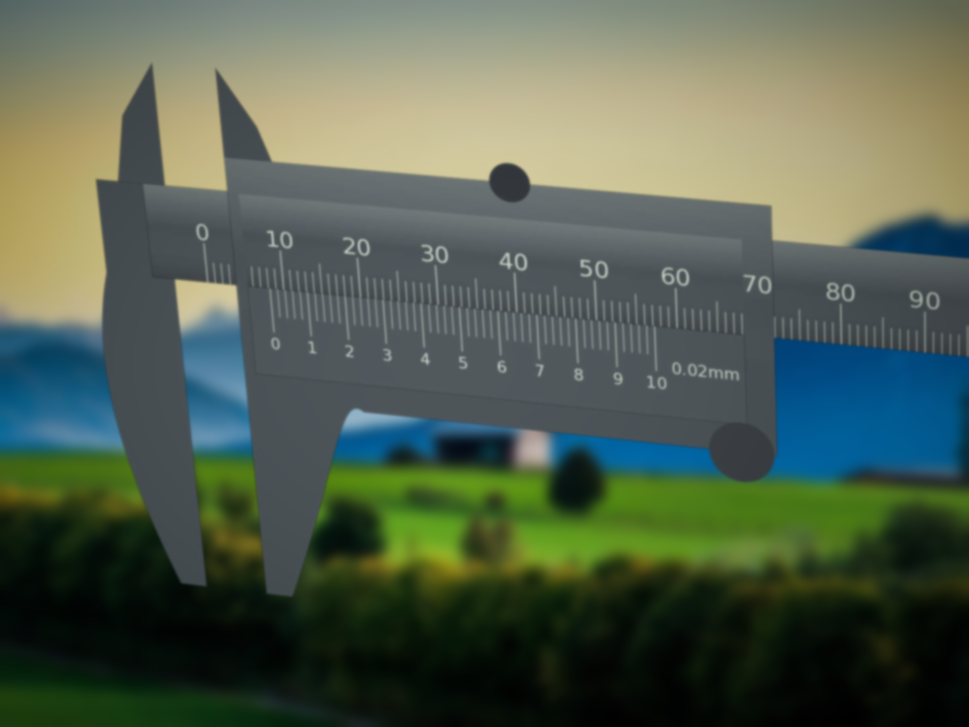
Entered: 8.2 mm
